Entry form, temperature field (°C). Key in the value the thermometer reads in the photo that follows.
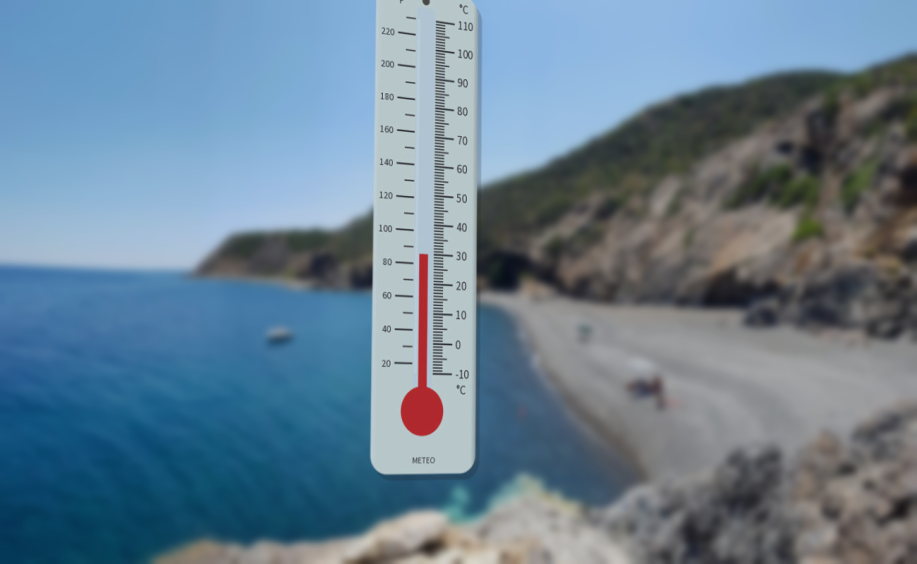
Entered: 30 °C
